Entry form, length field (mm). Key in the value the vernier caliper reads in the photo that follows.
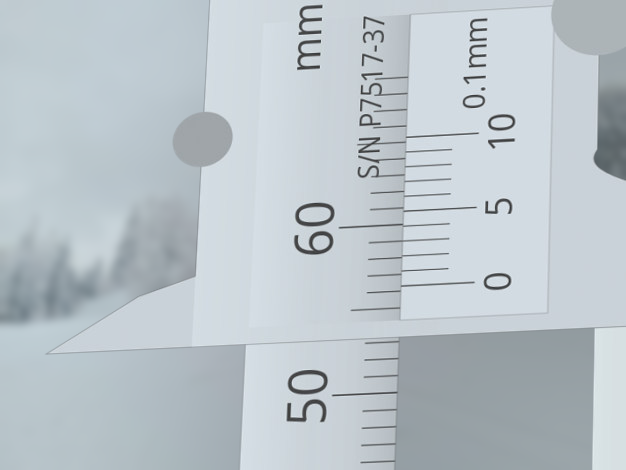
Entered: 56.3 mm
